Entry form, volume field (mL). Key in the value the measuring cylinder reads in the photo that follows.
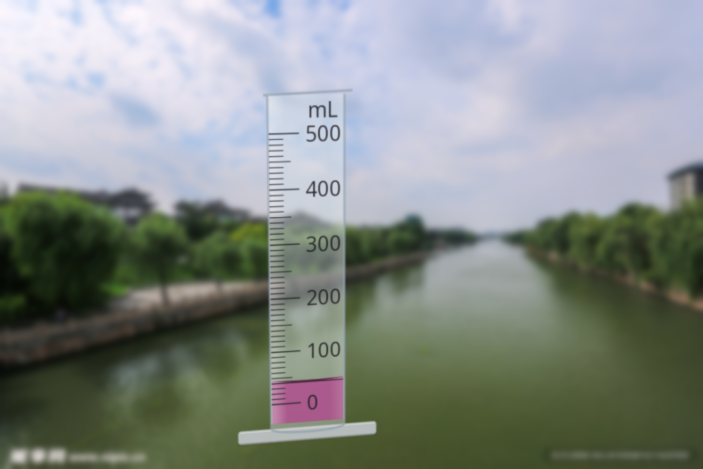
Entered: 40 mL
